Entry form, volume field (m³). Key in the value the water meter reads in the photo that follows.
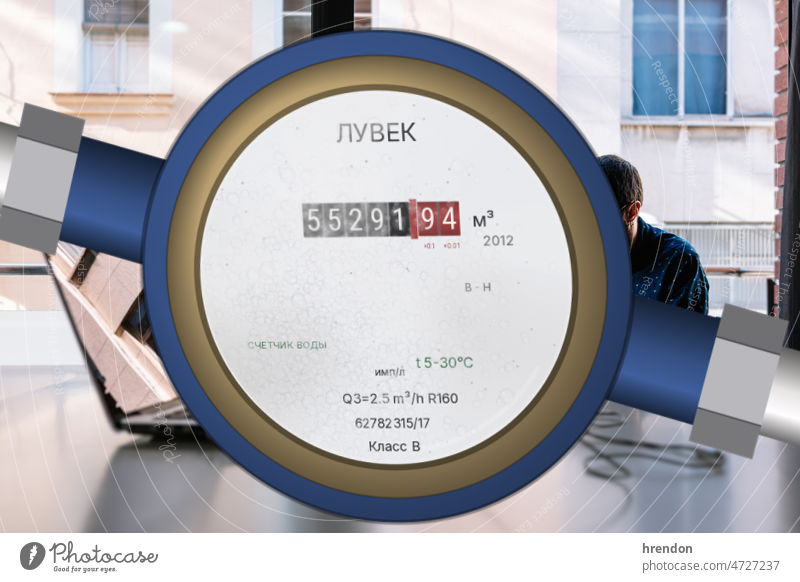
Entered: 55291.94 m³
